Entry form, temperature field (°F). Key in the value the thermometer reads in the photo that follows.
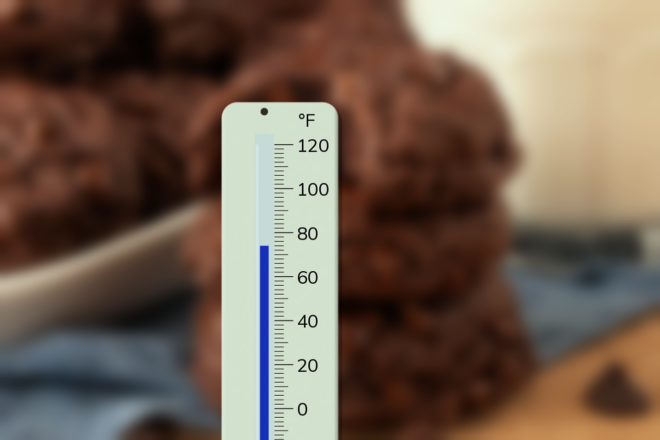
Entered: 74 °F
